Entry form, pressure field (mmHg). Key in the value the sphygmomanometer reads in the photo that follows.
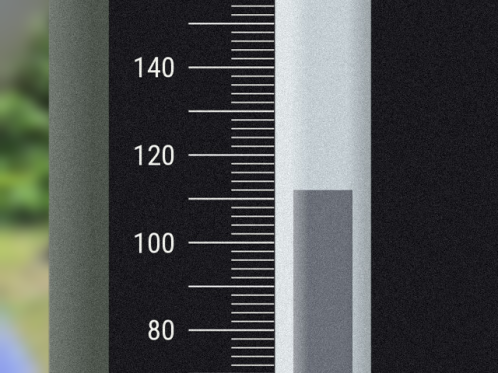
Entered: 112 mmHg
